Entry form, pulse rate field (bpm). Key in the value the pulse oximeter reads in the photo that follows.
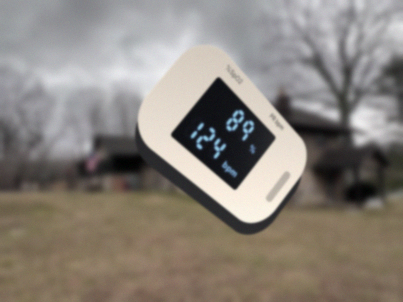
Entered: 124 bpm
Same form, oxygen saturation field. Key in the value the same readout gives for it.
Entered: 89 %
